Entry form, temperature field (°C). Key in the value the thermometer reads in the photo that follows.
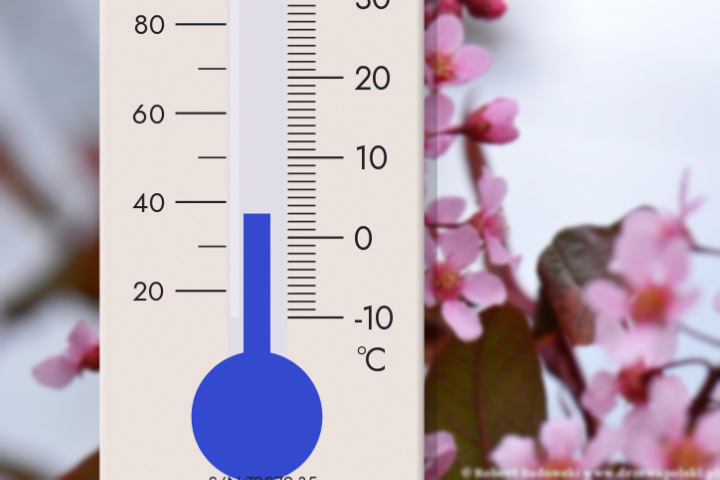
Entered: 3 °C
